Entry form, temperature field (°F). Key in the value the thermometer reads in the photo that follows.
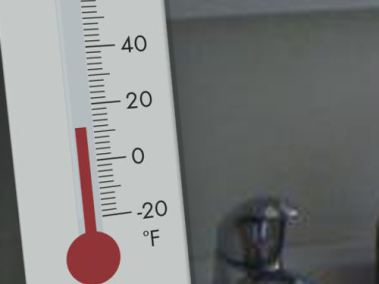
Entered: 12 °F
